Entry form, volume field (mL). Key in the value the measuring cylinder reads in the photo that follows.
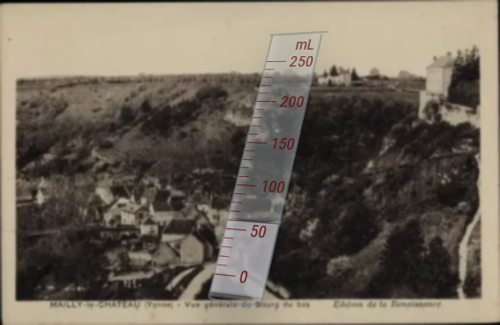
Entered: 60 mL
